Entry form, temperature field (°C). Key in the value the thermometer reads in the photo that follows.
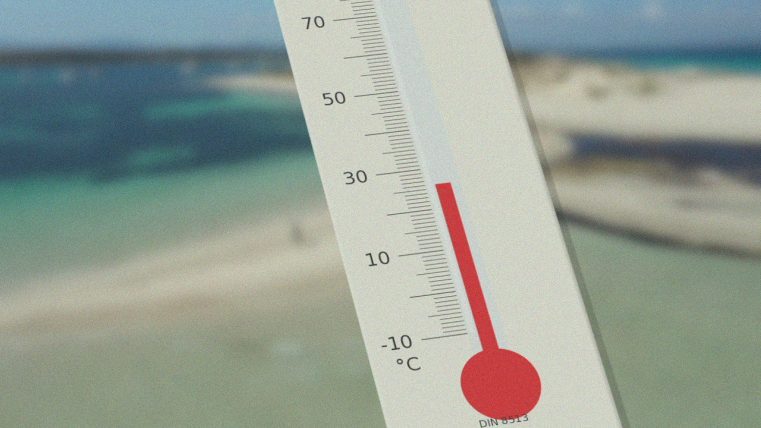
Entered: 26 °C
